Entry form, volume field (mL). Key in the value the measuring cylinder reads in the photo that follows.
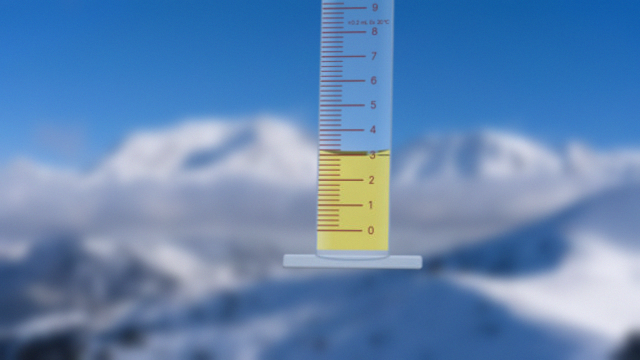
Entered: 3 mL
